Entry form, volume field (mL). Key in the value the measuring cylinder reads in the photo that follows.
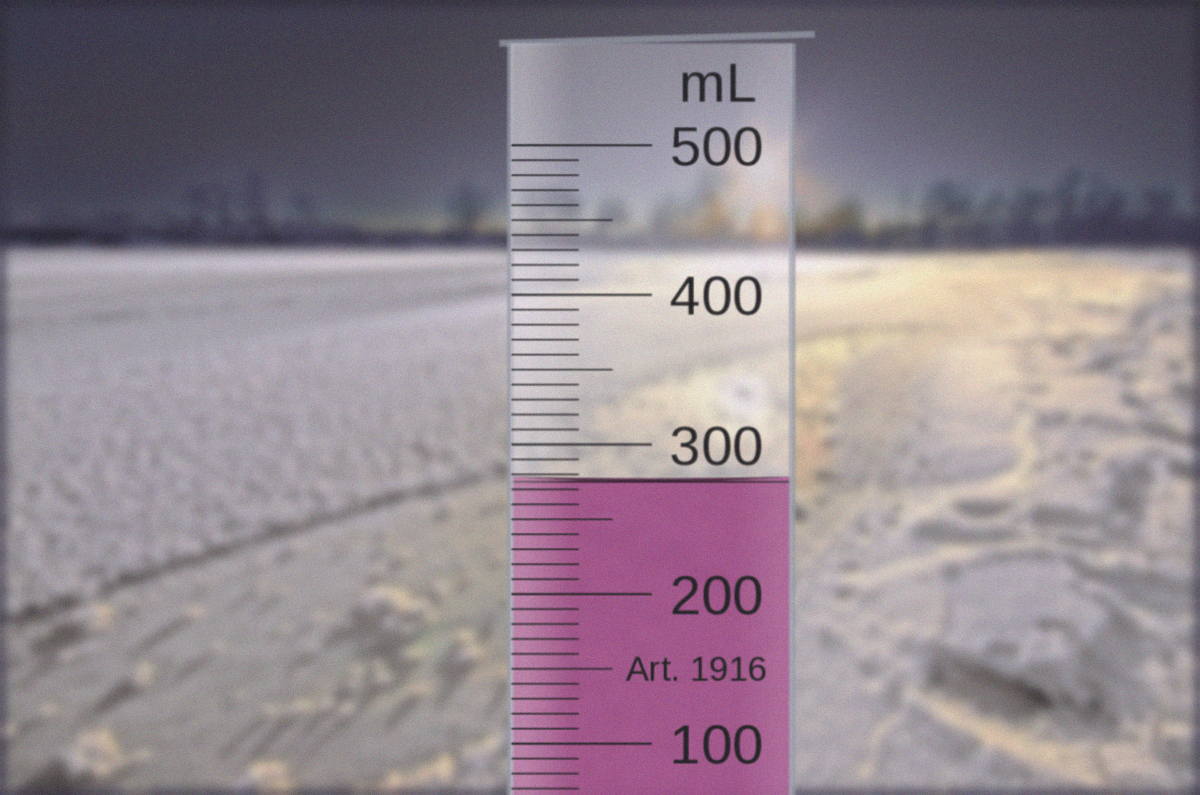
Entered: 275 mL
